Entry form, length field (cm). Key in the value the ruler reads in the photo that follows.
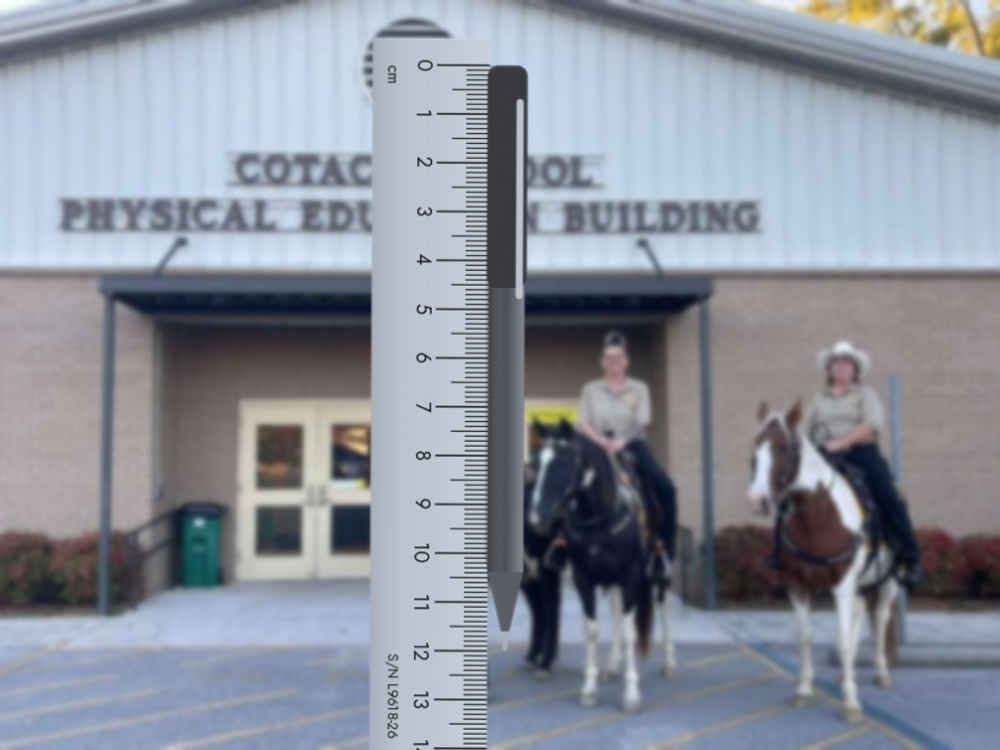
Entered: 12 cm
